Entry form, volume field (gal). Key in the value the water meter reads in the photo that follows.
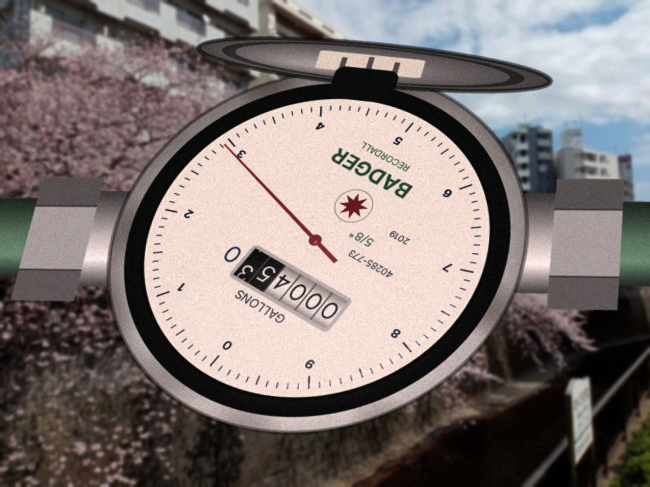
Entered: 4532.9 gal
